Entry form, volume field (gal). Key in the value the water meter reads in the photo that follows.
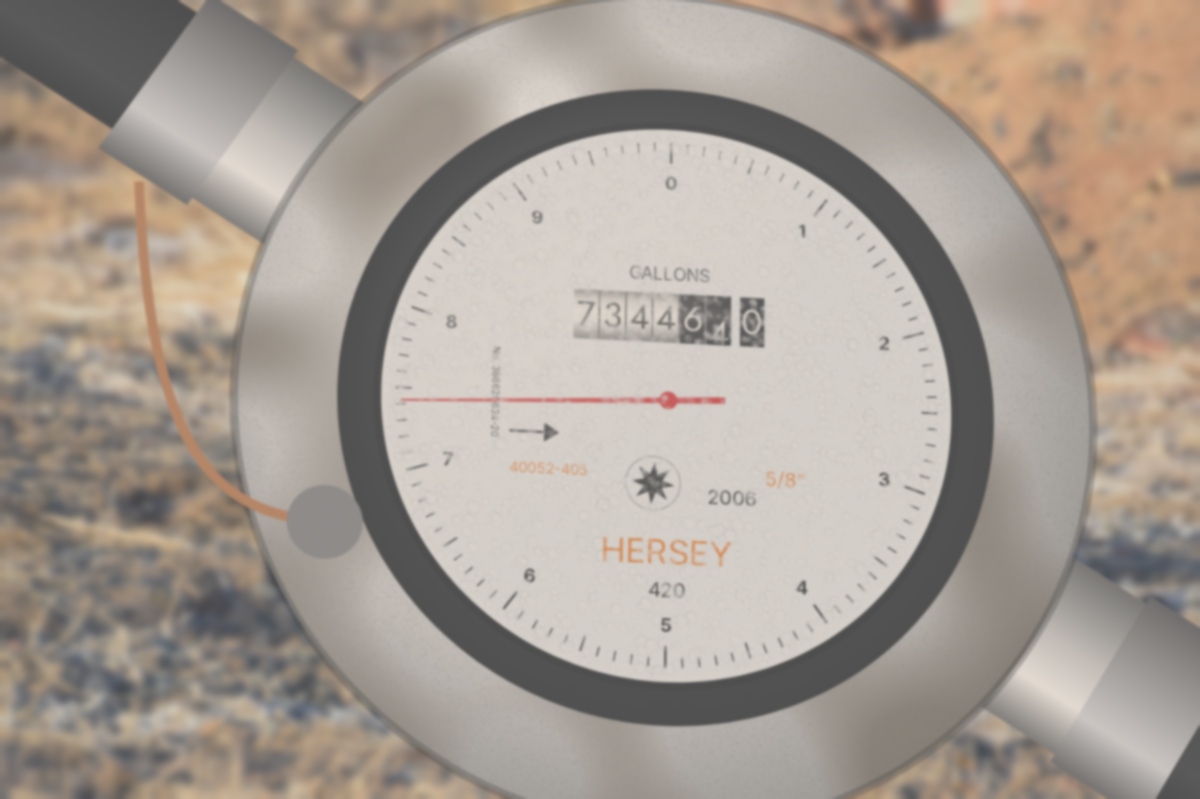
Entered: 7344637.4 gal
